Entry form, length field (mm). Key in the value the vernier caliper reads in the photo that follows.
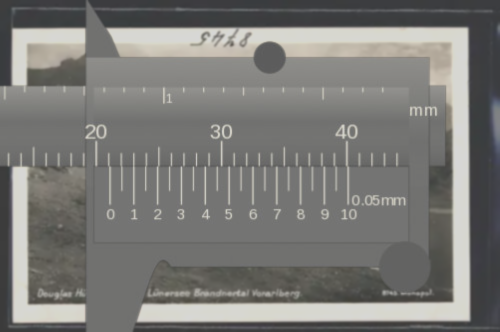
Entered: 21.1 mm
